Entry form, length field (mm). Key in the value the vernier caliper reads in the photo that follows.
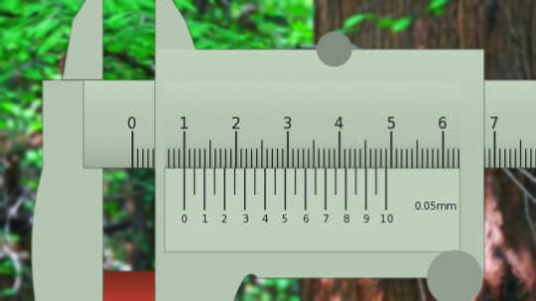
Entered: 10.0 mm
